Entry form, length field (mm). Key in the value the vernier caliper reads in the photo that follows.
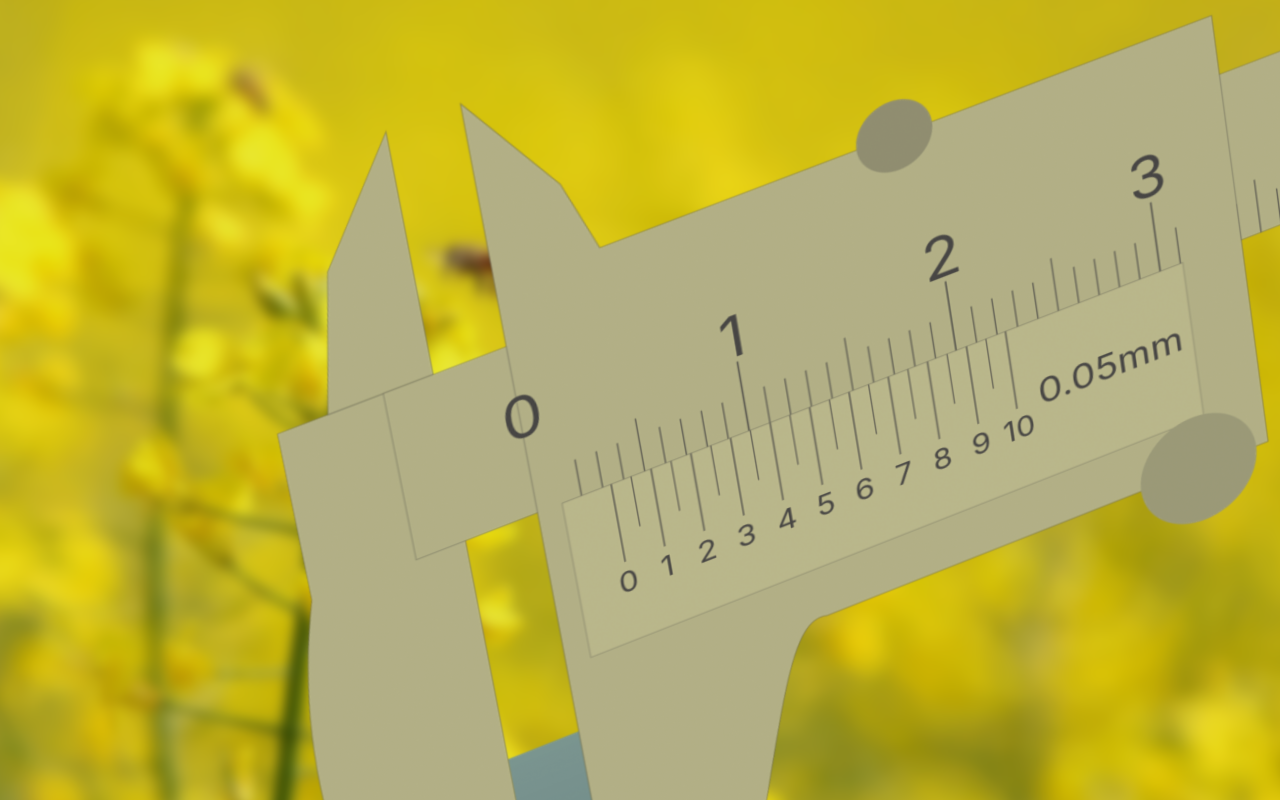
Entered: 3.4 mm
